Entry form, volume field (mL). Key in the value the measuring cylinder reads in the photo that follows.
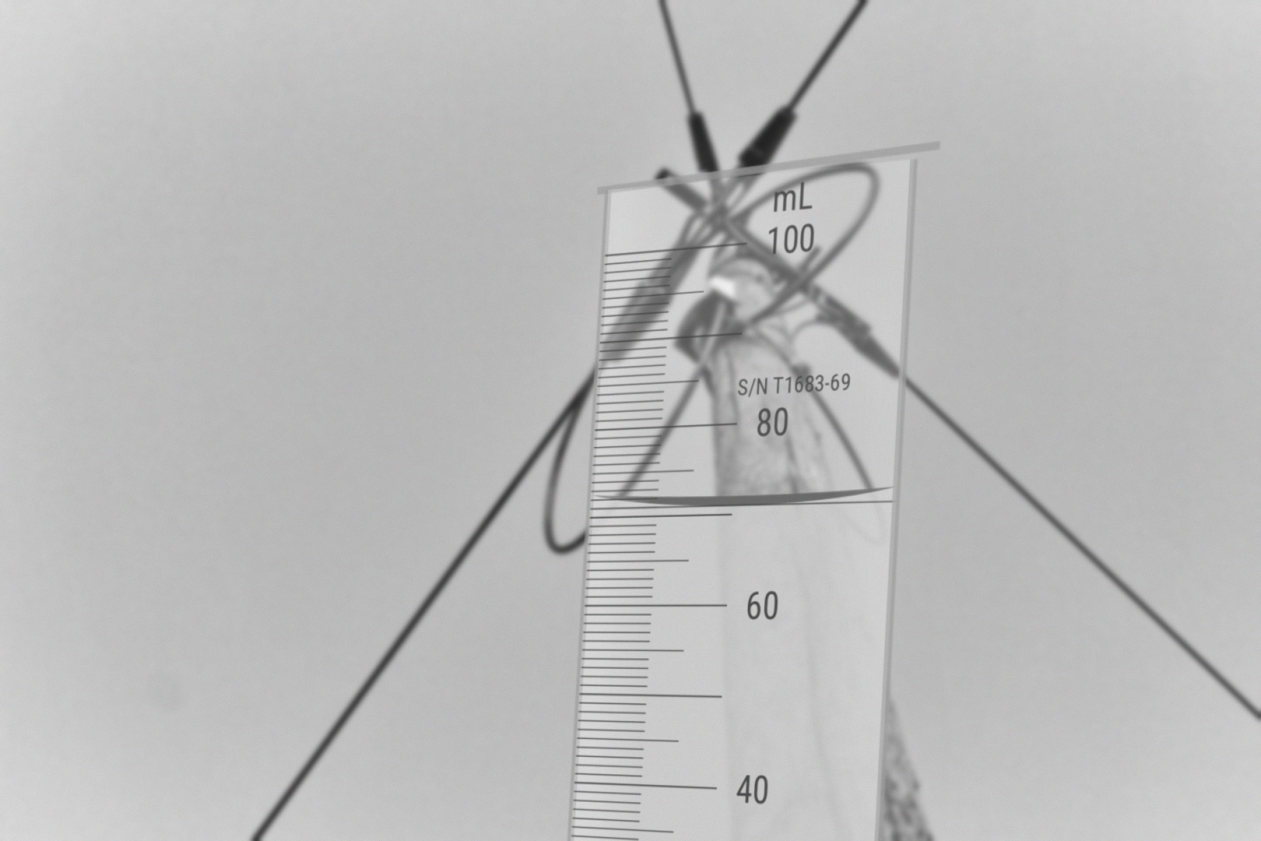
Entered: 71 mL
